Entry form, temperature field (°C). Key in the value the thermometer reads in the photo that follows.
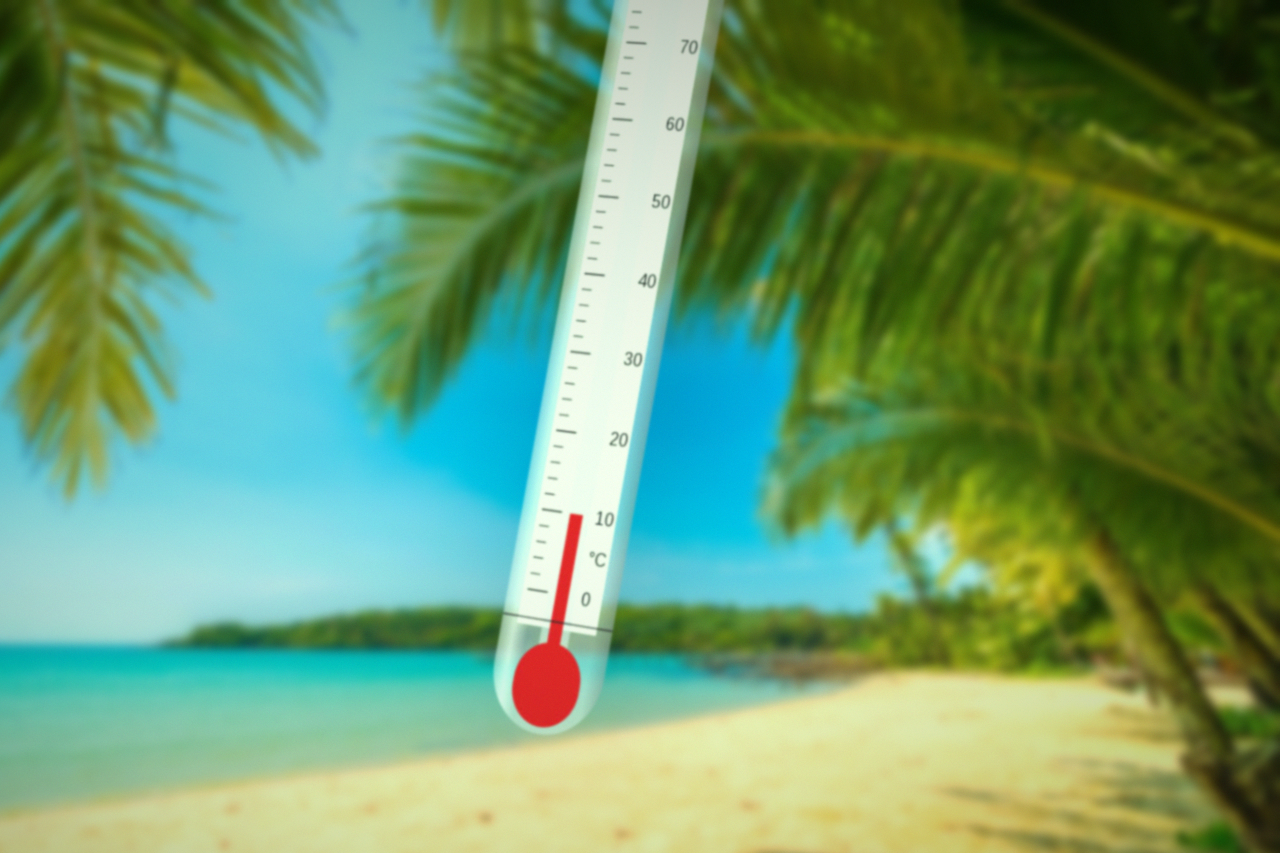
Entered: 10 °C
